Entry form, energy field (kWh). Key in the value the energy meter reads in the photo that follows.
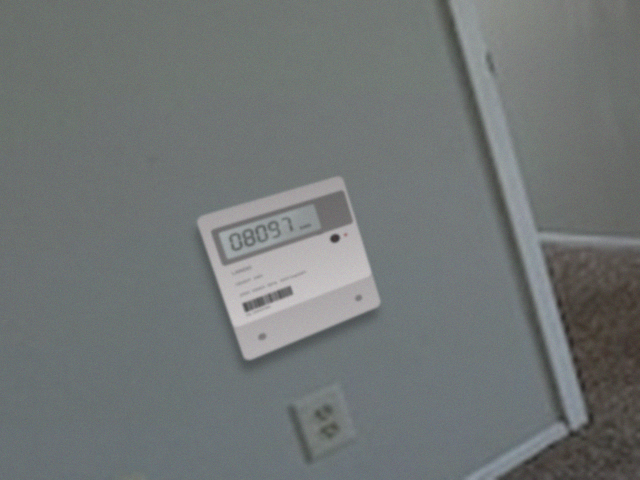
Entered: 8097 kWh
